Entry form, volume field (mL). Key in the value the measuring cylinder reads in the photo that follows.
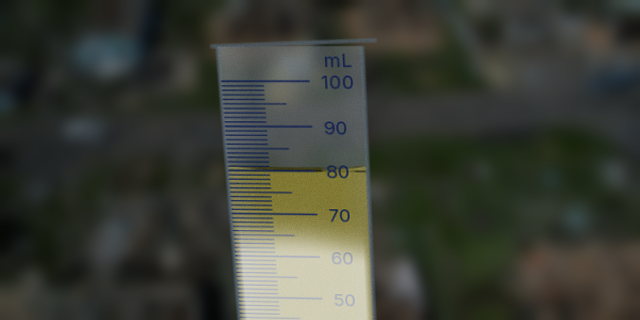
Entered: 80 mL
